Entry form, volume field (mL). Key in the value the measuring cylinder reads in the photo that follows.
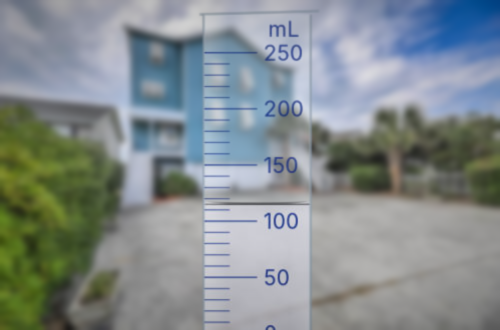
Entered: 115 mL
